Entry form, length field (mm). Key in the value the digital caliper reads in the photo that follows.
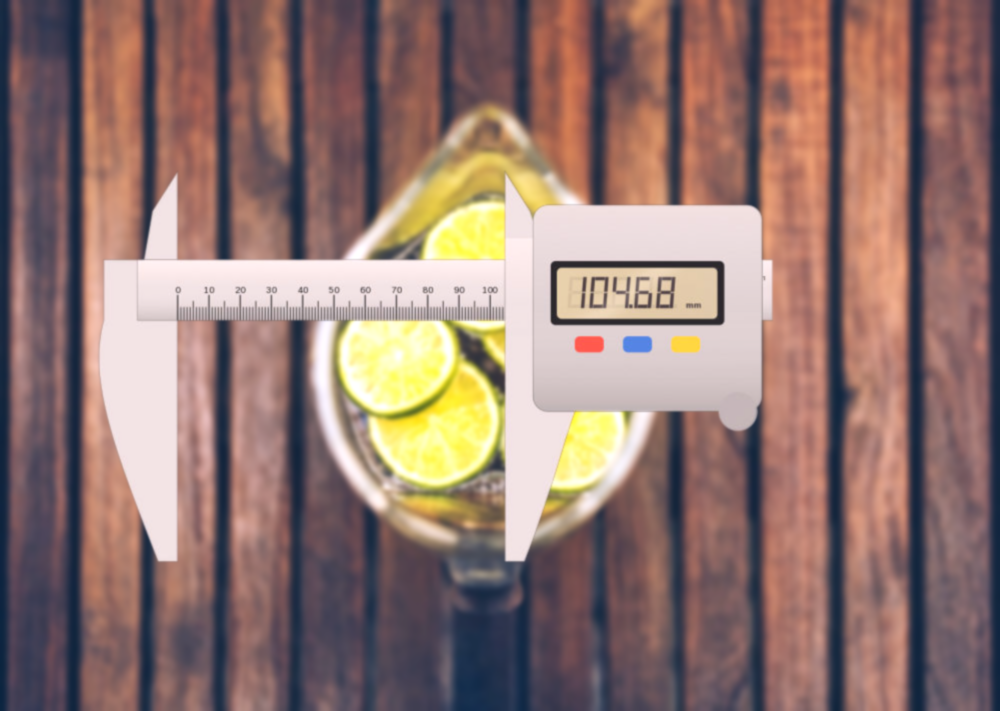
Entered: 104.68 mm
